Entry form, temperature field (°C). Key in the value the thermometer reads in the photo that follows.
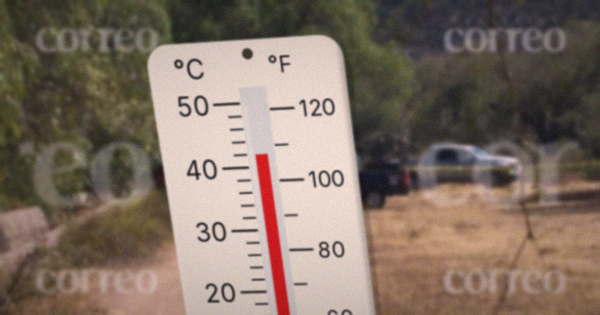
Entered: 42 °C
